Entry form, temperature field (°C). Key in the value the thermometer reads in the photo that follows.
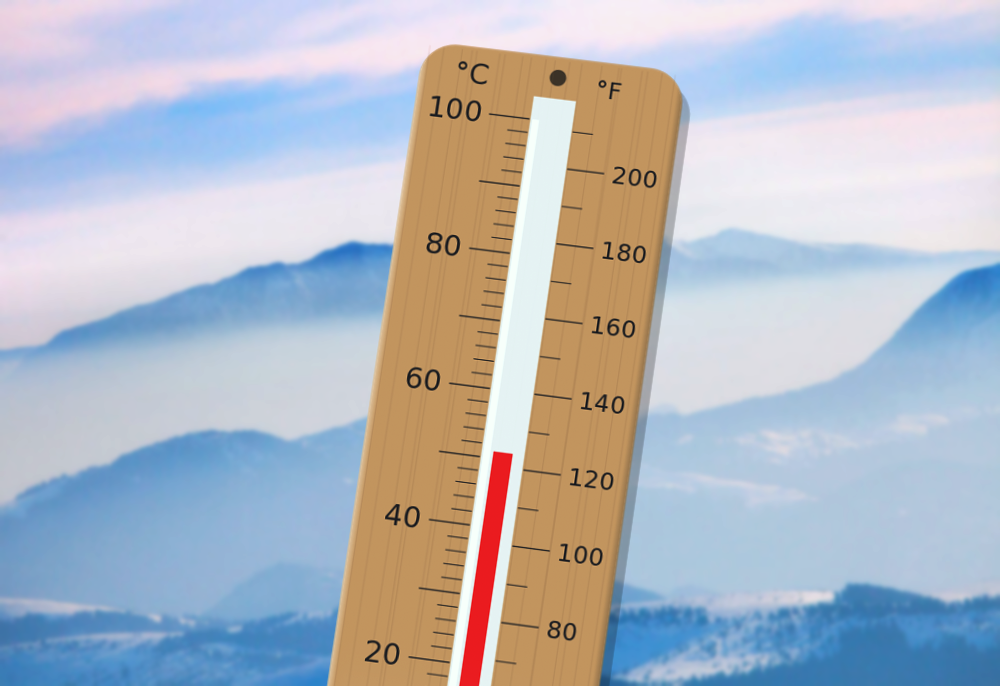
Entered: 51 °C
